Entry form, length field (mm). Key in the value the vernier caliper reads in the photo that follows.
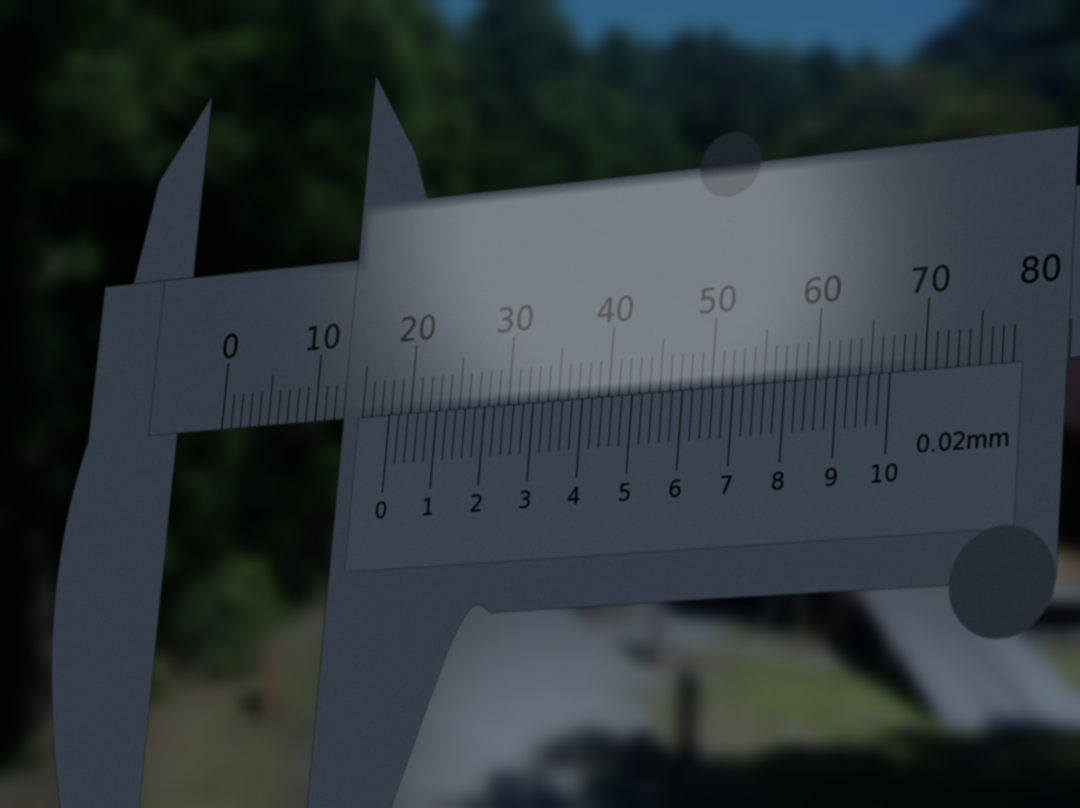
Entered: 17.8 mm
